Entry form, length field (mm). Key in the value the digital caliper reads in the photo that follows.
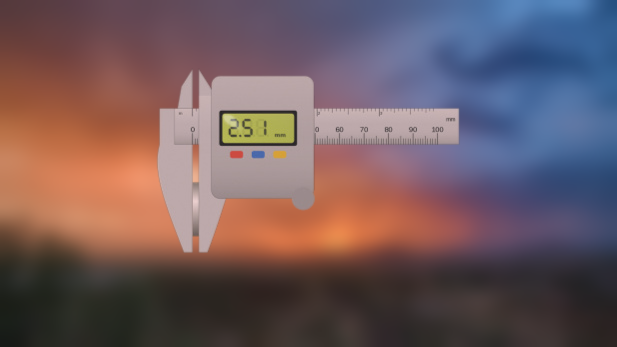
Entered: 2.51 mm
